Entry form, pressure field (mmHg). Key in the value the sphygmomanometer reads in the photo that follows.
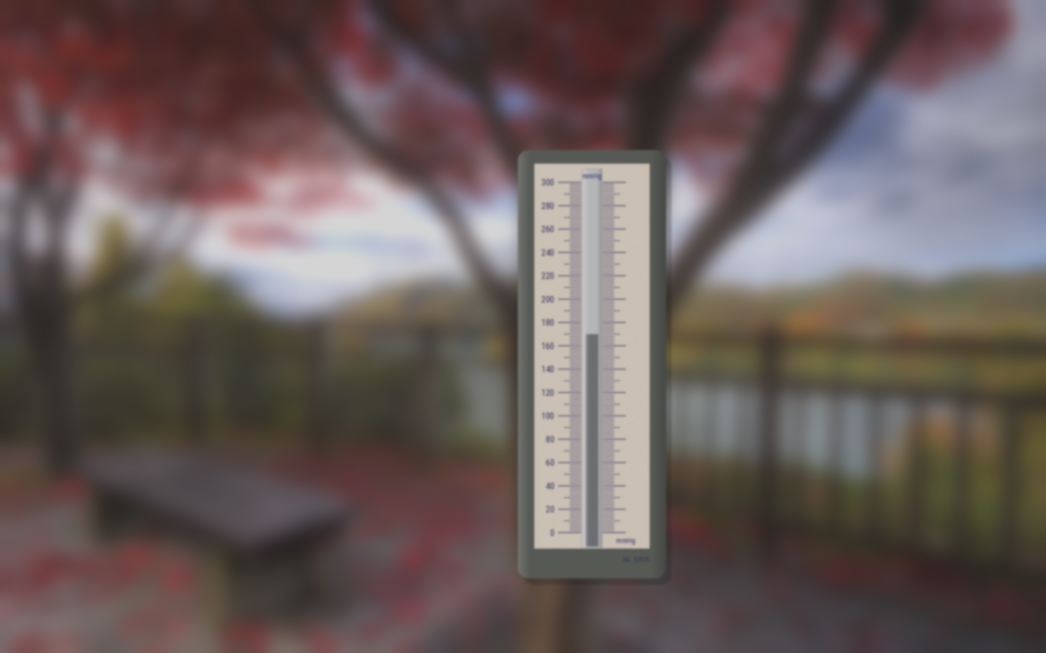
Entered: 170 mmHg
